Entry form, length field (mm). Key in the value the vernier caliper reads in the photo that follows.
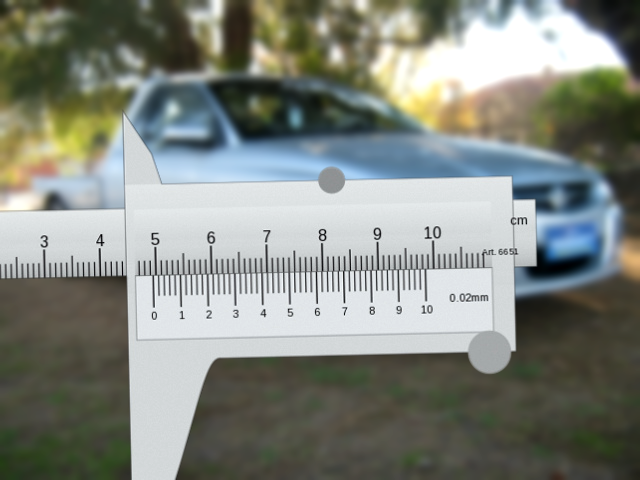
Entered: 49.5 mm
